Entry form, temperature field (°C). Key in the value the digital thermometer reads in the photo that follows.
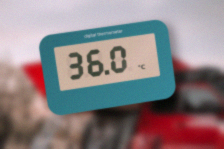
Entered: 36.0 °C
